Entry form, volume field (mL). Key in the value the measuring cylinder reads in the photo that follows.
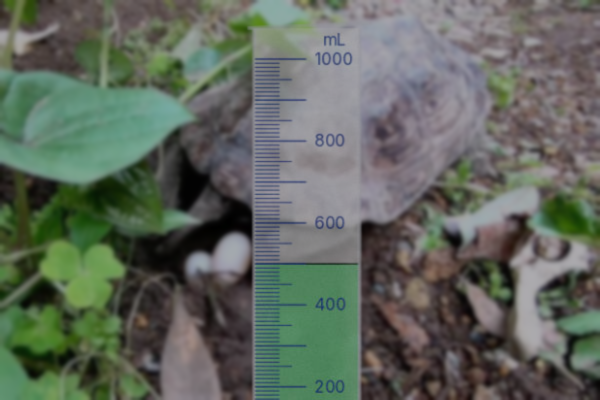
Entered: 500 mL
